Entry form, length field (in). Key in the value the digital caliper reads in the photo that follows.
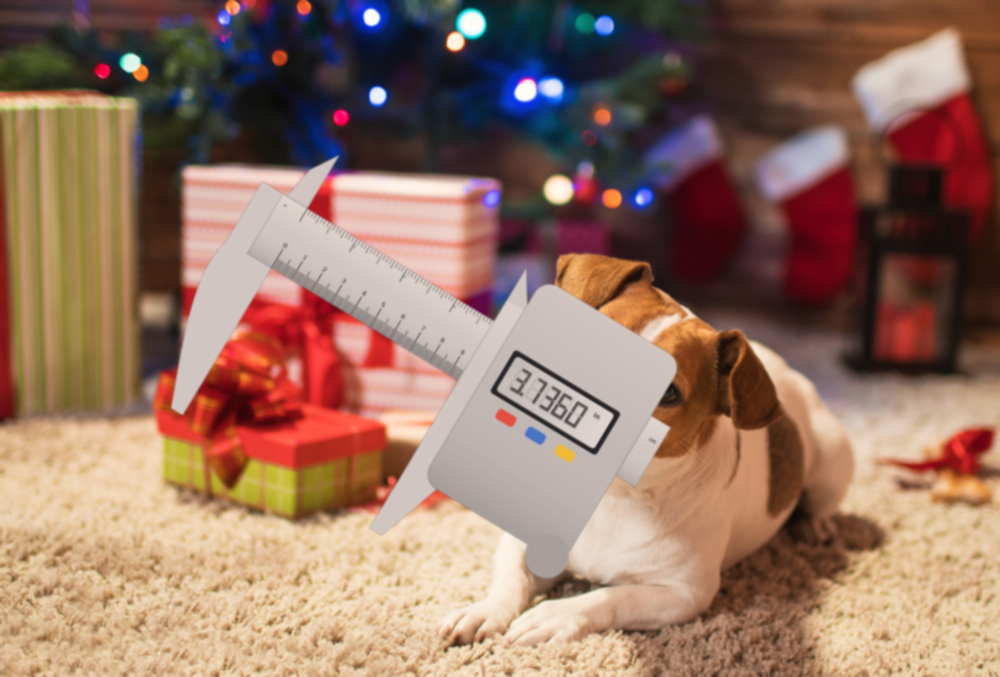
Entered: 3.7360 in
